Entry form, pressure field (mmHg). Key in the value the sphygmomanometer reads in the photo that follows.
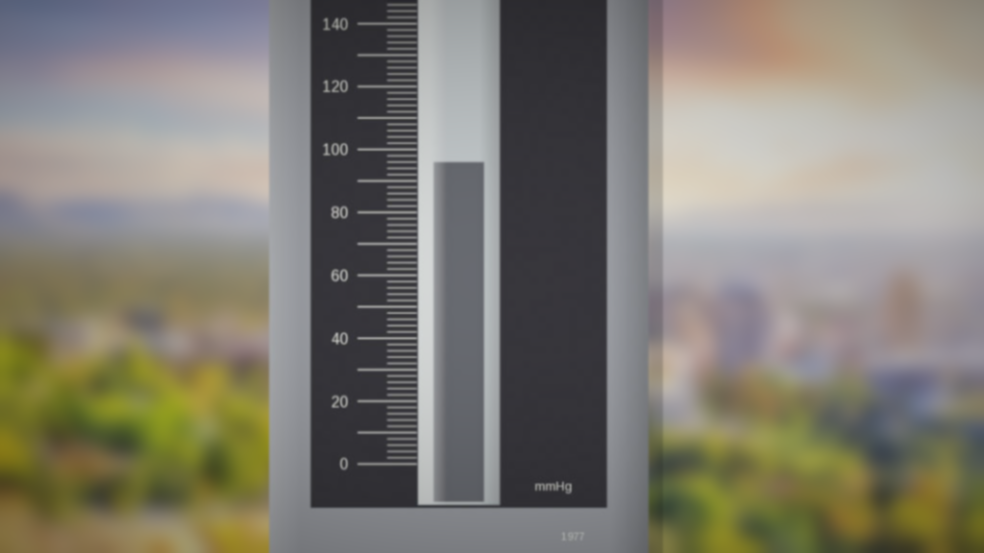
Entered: 96 mmHg
